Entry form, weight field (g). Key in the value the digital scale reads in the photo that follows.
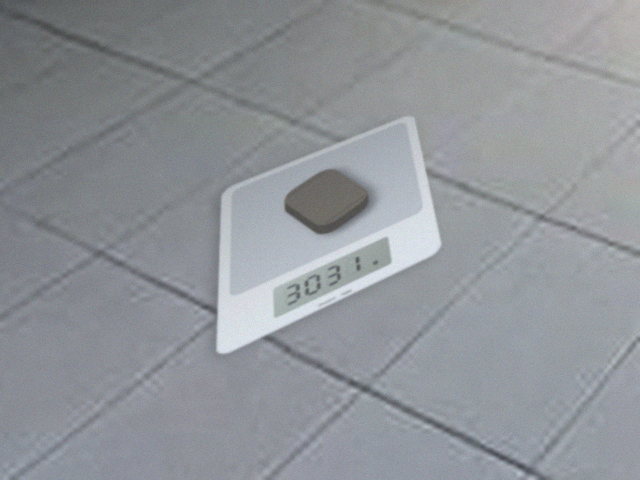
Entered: 3031 g
